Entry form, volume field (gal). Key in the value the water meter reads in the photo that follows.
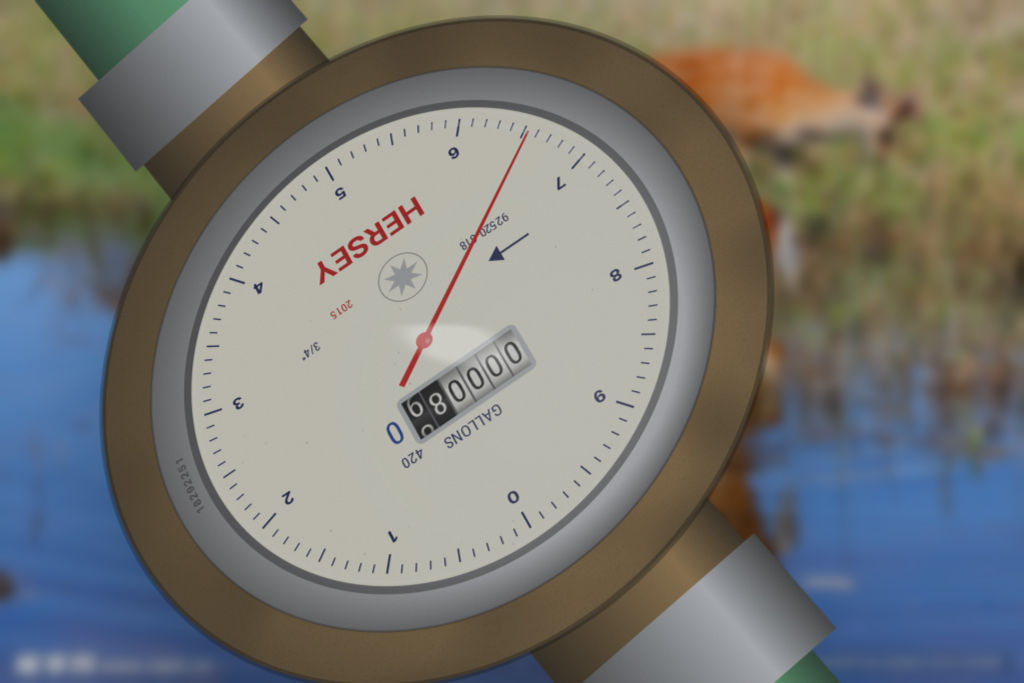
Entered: 886.5 gal
